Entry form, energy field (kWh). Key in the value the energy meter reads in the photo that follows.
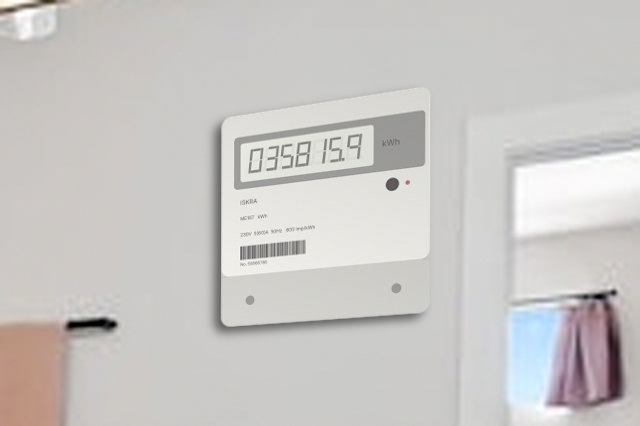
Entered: 35815.9 kWh
